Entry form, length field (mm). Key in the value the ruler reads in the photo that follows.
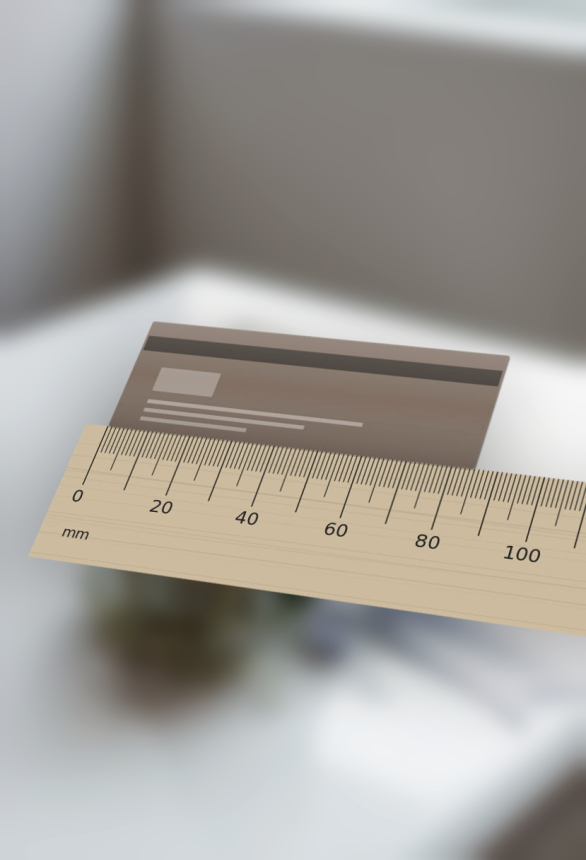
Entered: 85 mm
